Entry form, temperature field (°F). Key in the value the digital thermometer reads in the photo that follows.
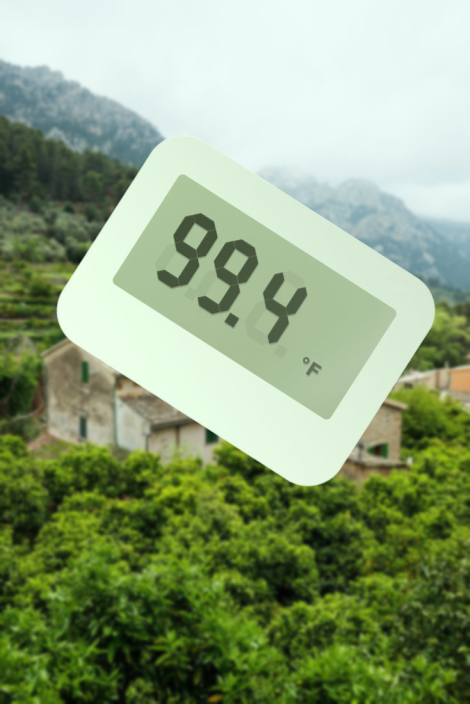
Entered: 99.4 °F
